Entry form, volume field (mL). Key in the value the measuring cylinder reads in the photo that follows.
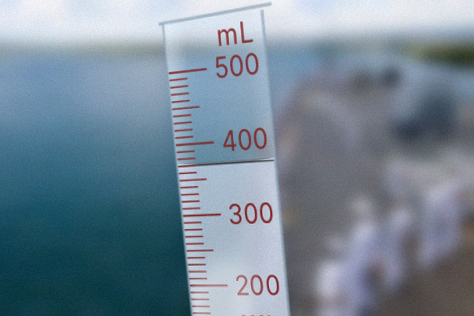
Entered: 370 mL
